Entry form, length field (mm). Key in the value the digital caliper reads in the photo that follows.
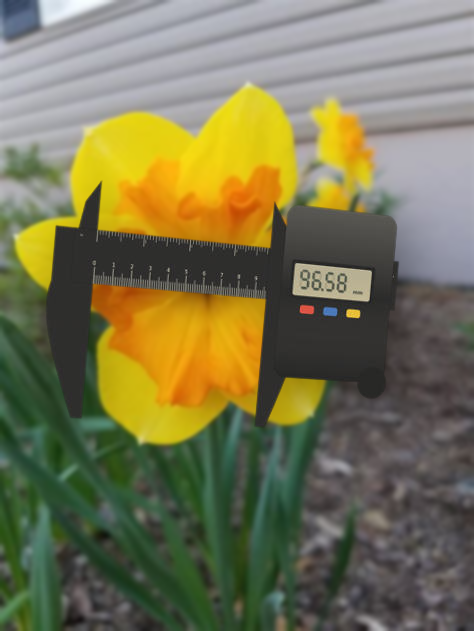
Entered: 96.58 mm
